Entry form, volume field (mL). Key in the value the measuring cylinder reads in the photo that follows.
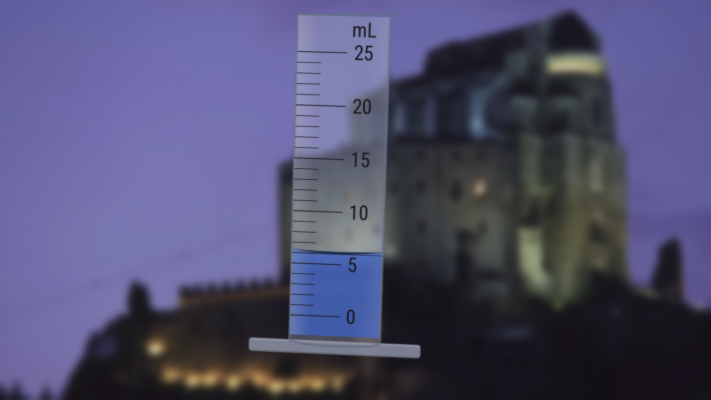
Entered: 6 mL
